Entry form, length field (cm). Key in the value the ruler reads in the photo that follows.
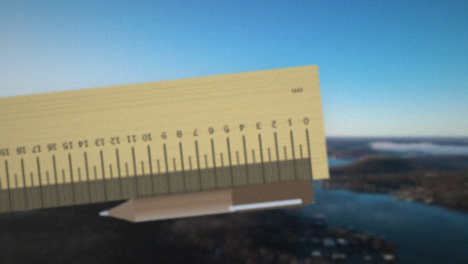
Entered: 13.5 cm
